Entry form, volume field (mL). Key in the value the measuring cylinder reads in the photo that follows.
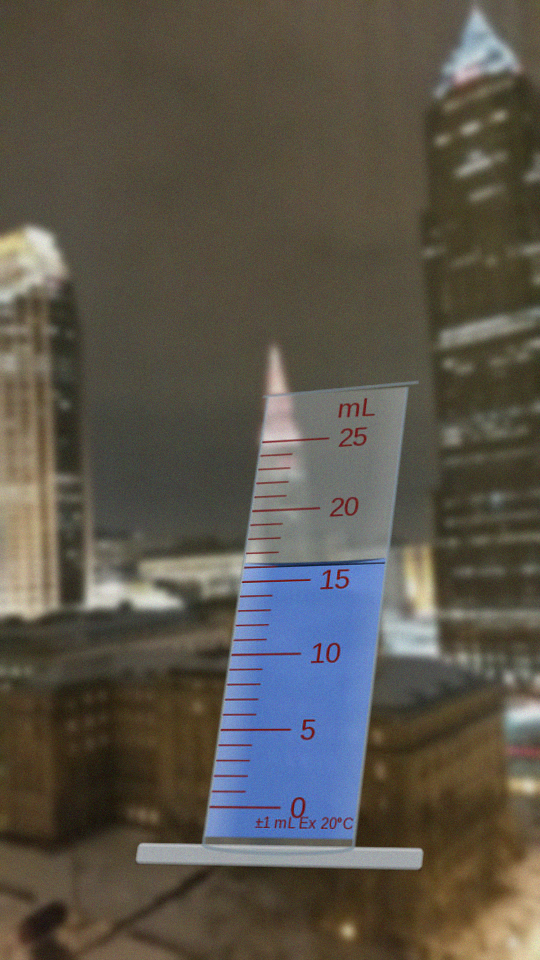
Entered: 16 mL
